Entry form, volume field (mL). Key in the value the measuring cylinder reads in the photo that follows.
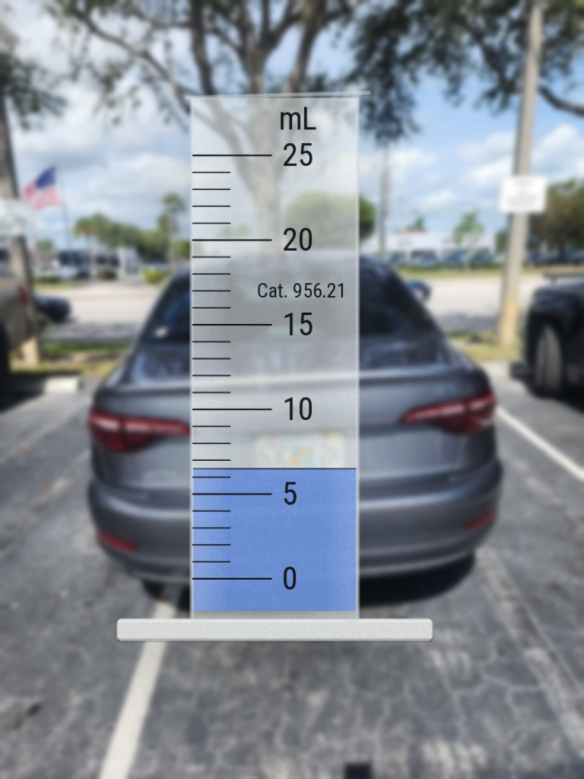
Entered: 6.5 mL
